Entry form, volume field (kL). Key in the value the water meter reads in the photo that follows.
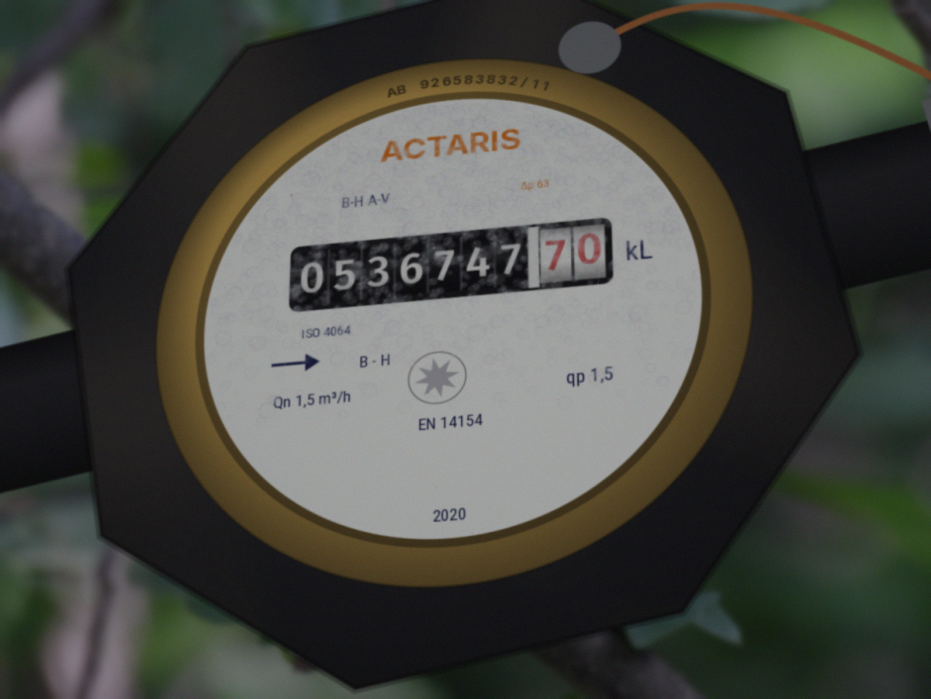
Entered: 536747.70 kL
